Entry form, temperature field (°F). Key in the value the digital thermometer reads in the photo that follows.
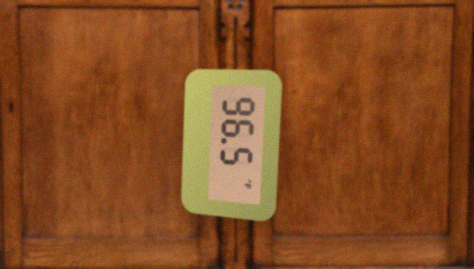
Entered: 96.5 °F
